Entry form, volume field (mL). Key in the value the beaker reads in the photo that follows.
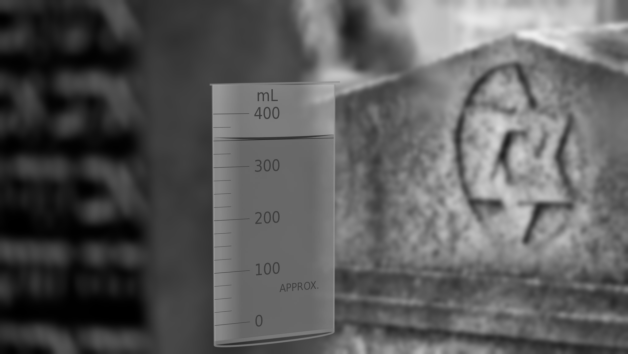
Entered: 350 mL
